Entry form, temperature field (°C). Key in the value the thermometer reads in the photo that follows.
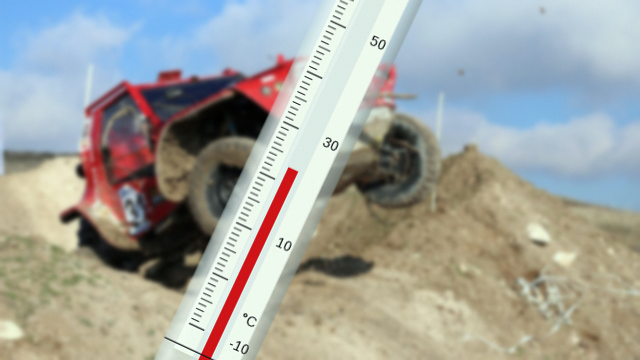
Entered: 23 °C
